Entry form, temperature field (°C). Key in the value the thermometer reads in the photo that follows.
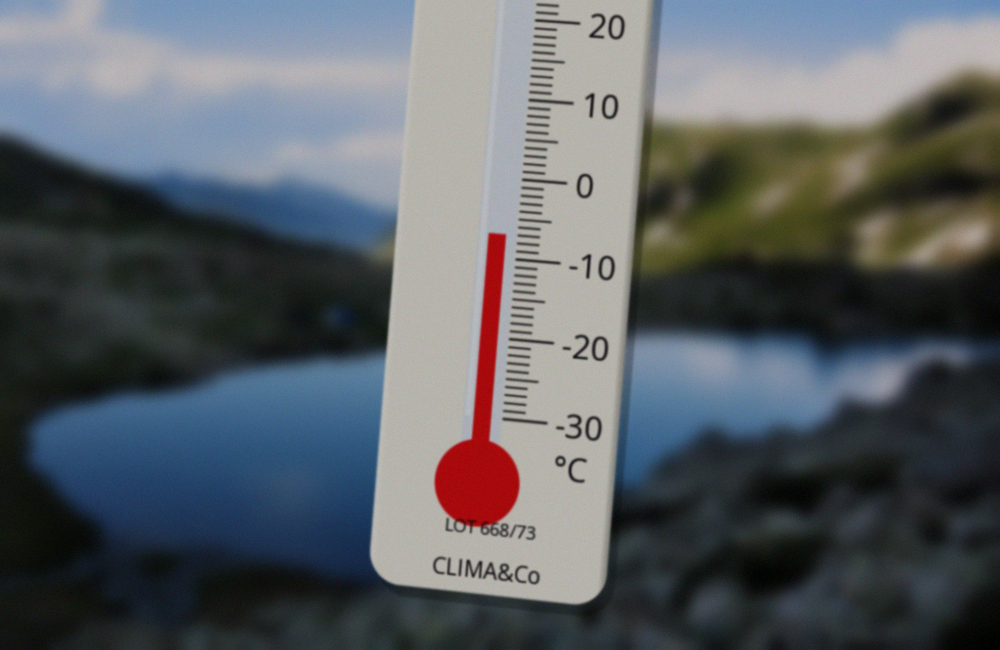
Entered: -7 °C
